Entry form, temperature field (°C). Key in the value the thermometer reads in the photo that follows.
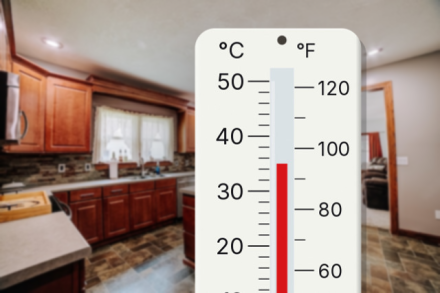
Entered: 35 °C
